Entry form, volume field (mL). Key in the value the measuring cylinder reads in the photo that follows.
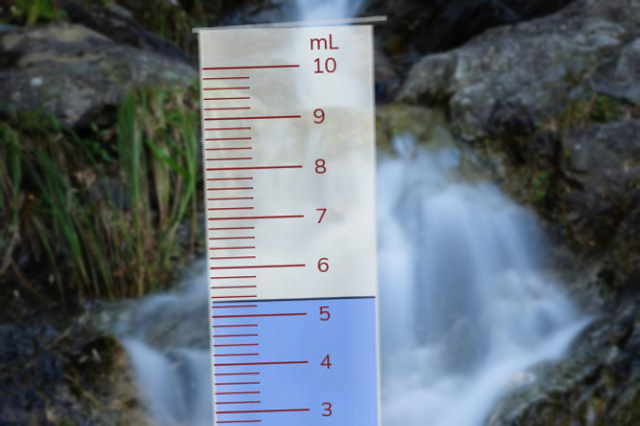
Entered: 5.3 mL
